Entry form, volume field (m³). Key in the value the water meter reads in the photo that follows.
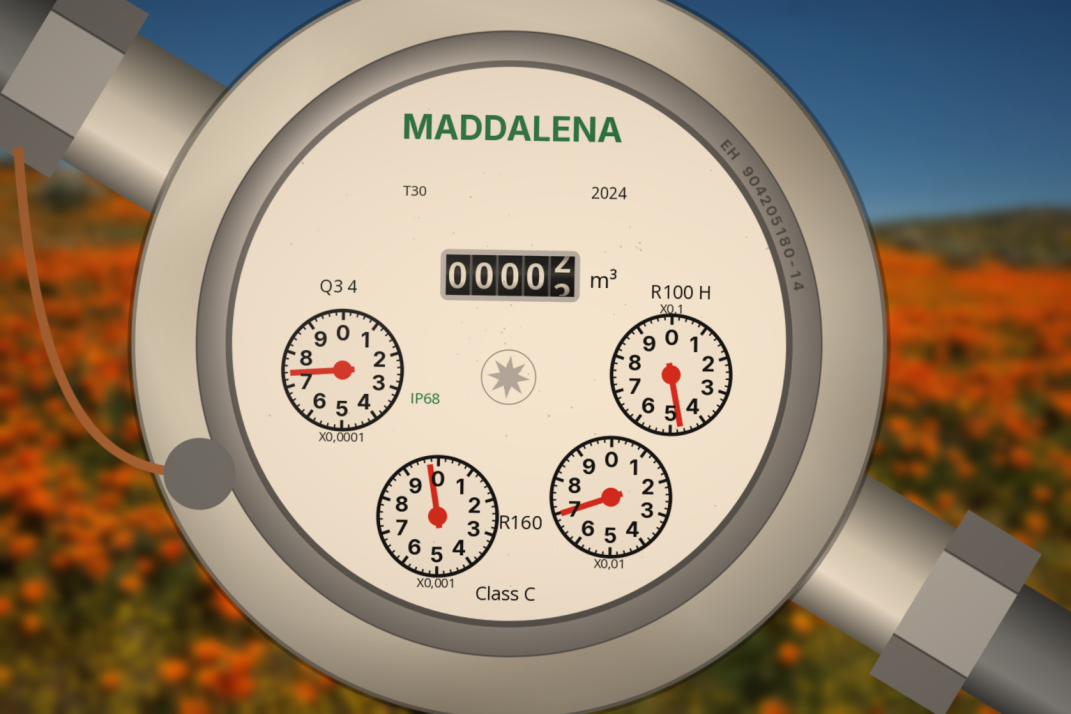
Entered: 2.4697 m³
